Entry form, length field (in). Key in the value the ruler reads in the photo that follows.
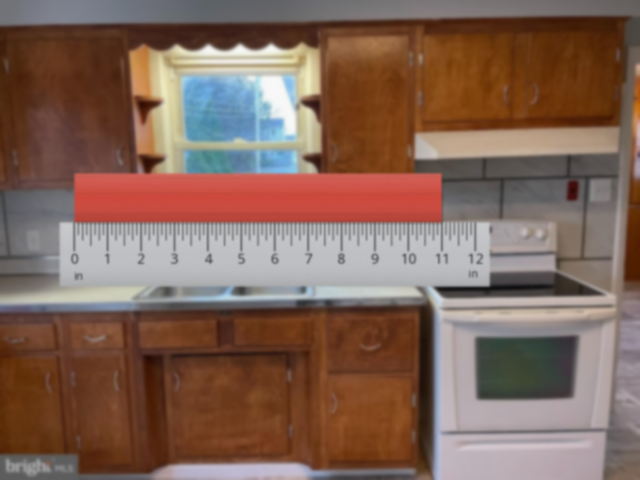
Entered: 11 in
